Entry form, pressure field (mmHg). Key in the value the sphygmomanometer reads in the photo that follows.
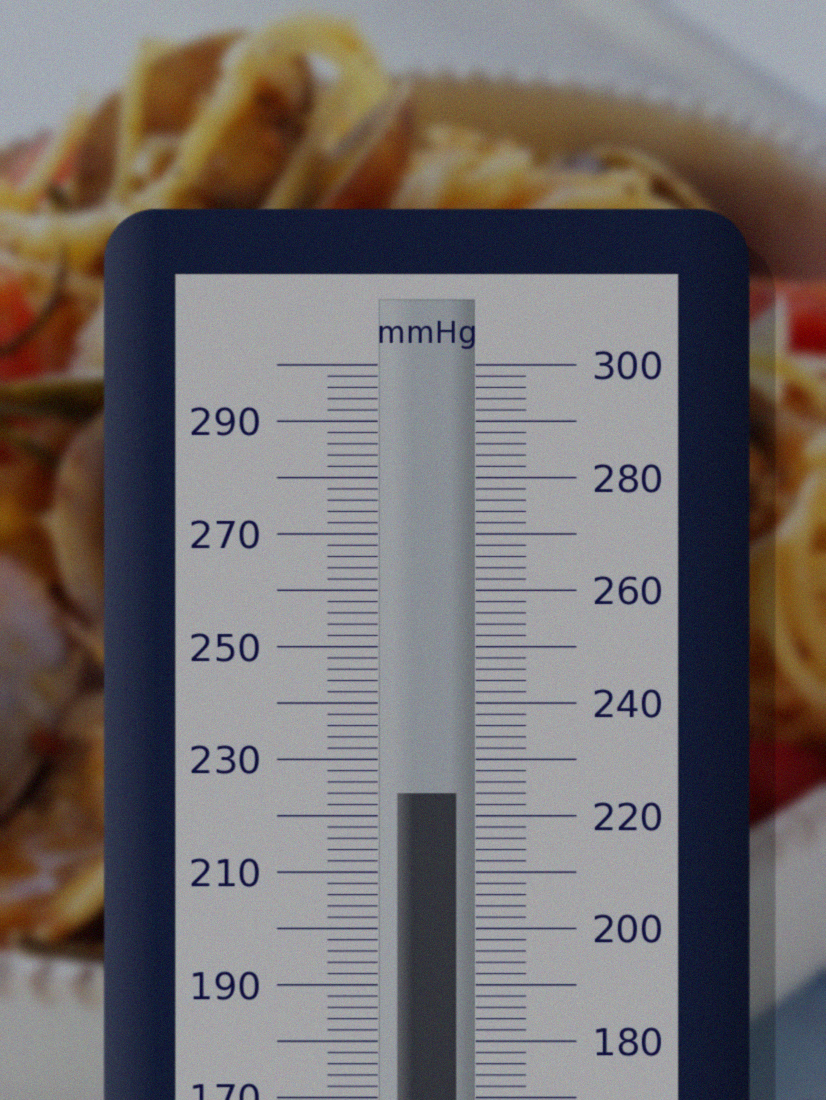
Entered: 224 mmHg
